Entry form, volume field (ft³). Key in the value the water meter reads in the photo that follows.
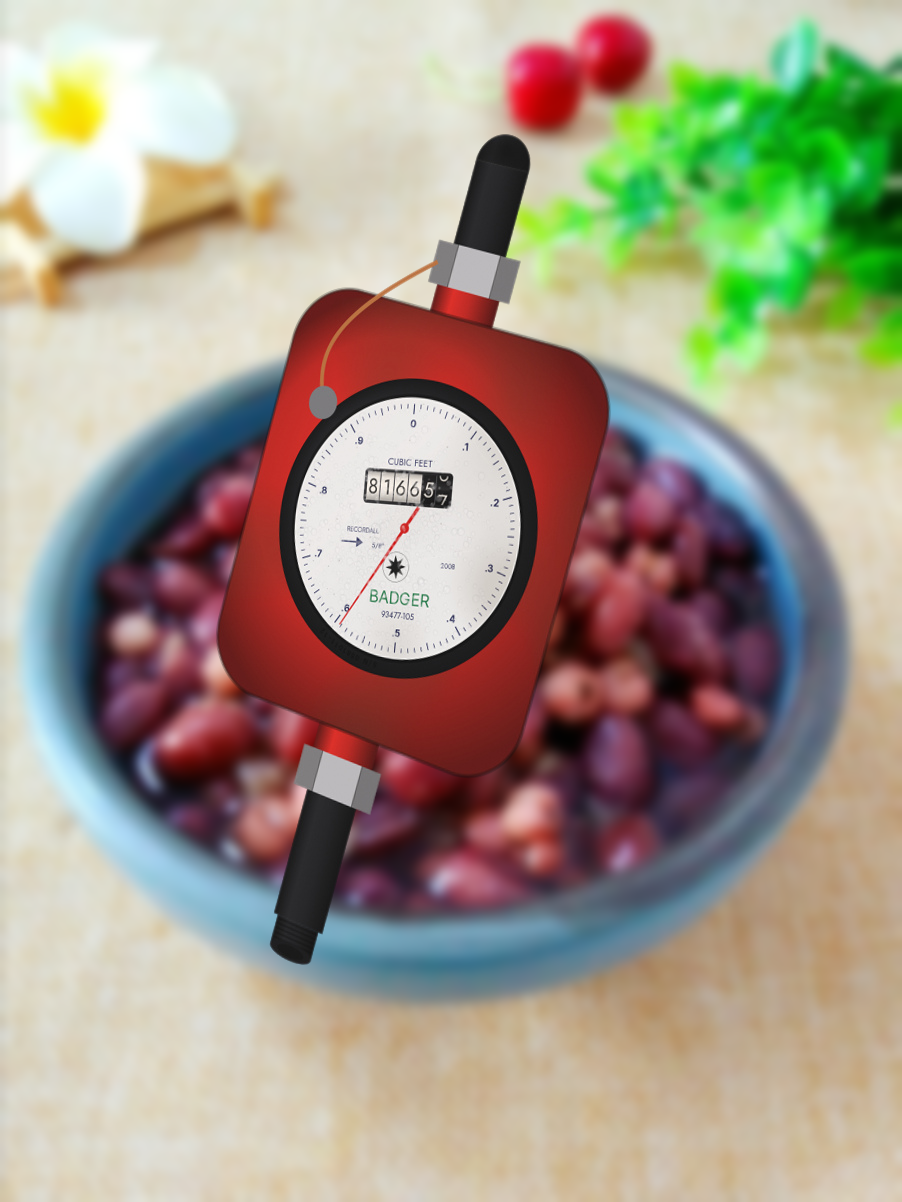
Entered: 816656.59 ft³
